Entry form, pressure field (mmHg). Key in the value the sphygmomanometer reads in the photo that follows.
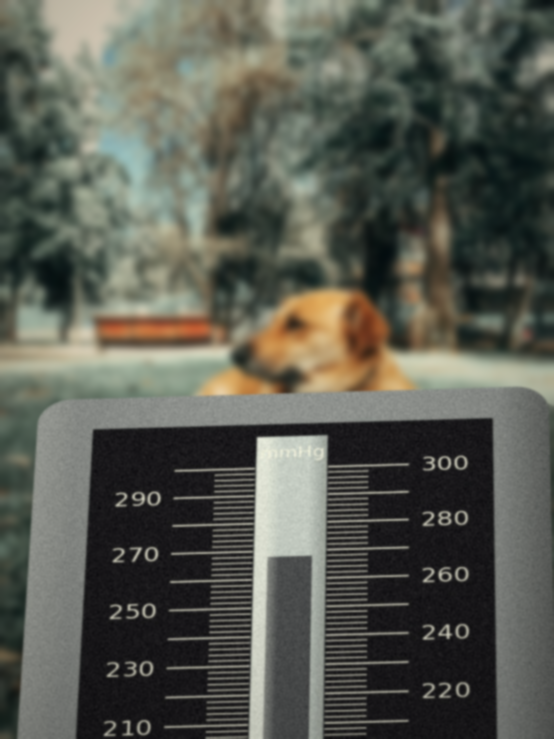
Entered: 268 mmHg
